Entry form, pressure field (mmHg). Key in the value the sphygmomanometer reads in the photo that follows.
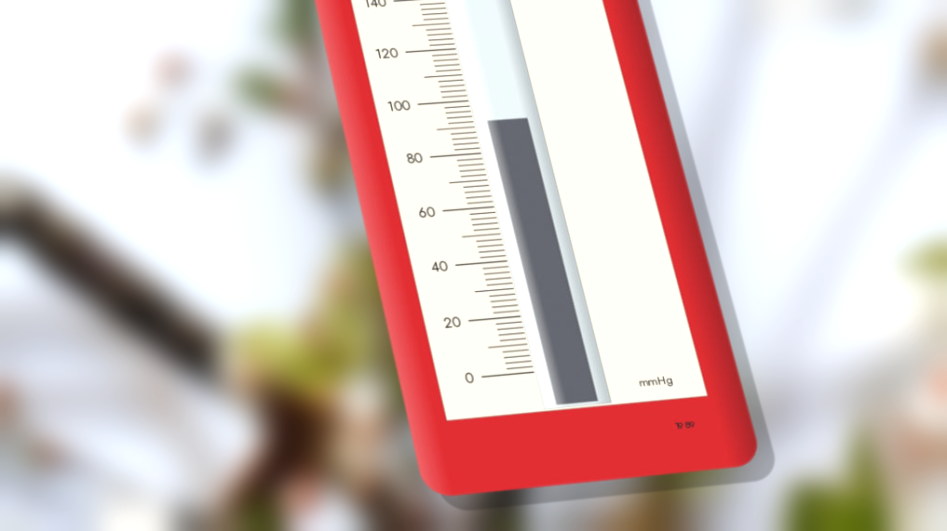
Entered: 92 mmHg
